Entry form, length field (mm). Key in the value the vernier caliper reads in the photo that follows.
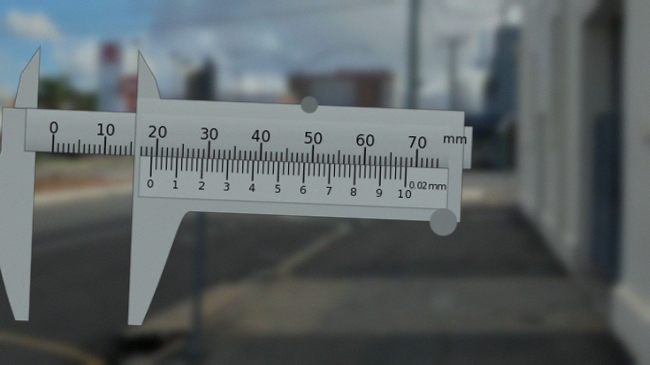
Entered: 19.0 mm
